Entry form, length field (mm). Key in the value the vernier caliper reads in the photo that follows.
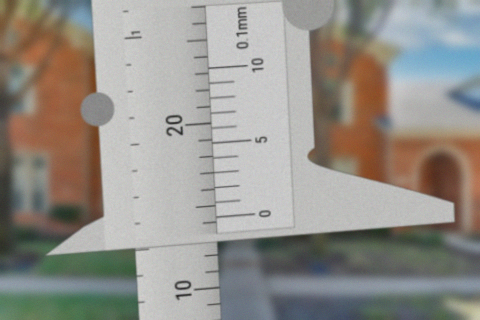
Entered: 14.3 mm
